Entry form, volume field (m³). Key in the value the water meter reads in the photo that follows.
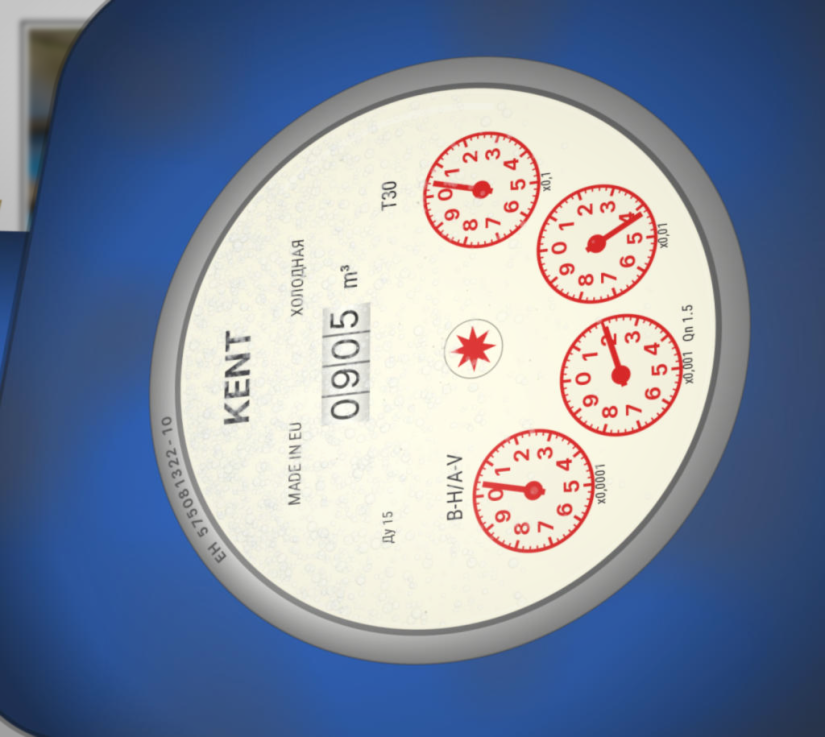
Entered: 905.0420 m³
